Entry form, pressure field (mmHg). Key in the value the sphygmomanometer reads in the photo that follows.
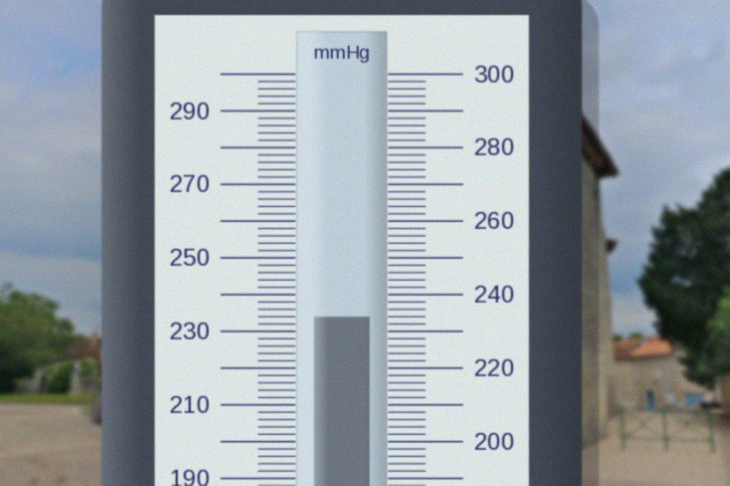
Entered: 234 mmHg
